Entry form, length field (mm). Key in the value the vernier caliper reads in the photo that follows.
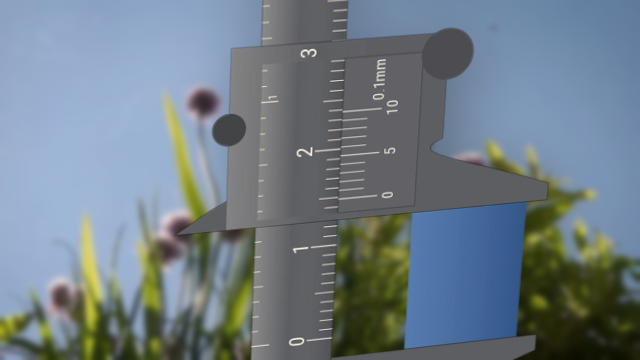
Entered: 14.8 mm
